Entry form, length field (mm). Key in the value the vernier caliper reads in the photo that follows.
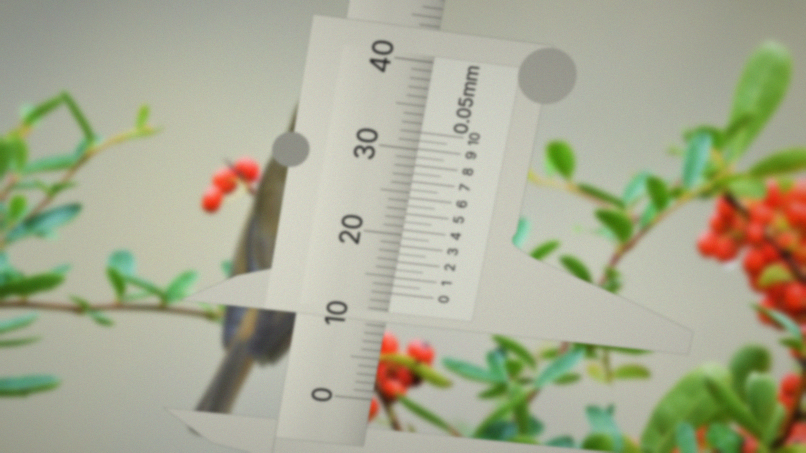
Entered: 13.0 mm
